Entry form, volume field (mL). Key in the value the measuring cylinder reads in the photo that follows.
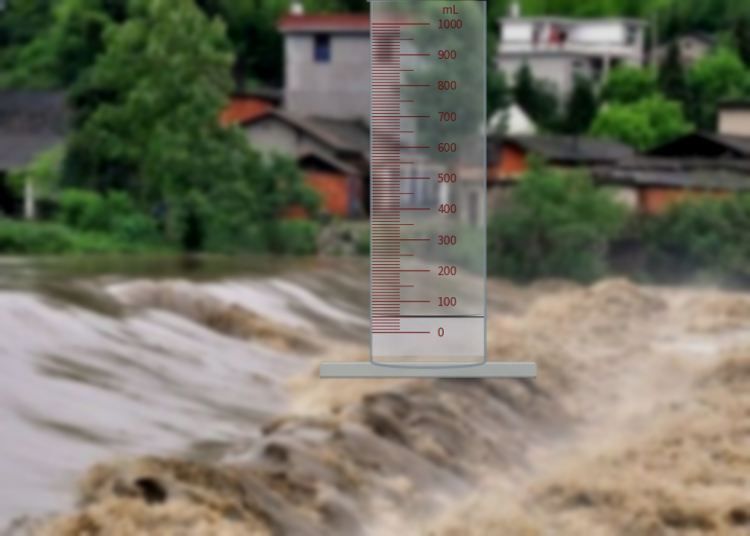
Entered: 50 mL
